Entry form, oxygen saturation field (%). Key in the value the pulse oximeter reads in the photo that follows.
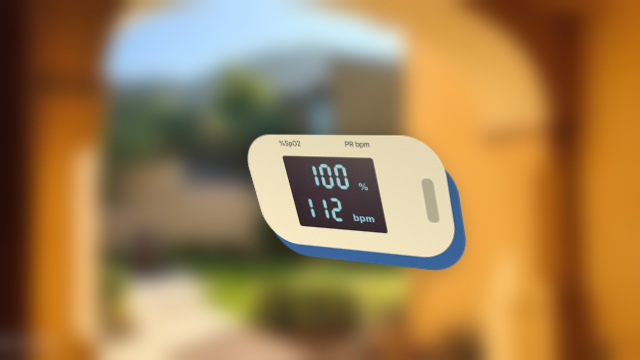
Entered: 100 %
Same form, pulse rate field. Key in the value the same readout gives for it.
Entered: 112 bpm
